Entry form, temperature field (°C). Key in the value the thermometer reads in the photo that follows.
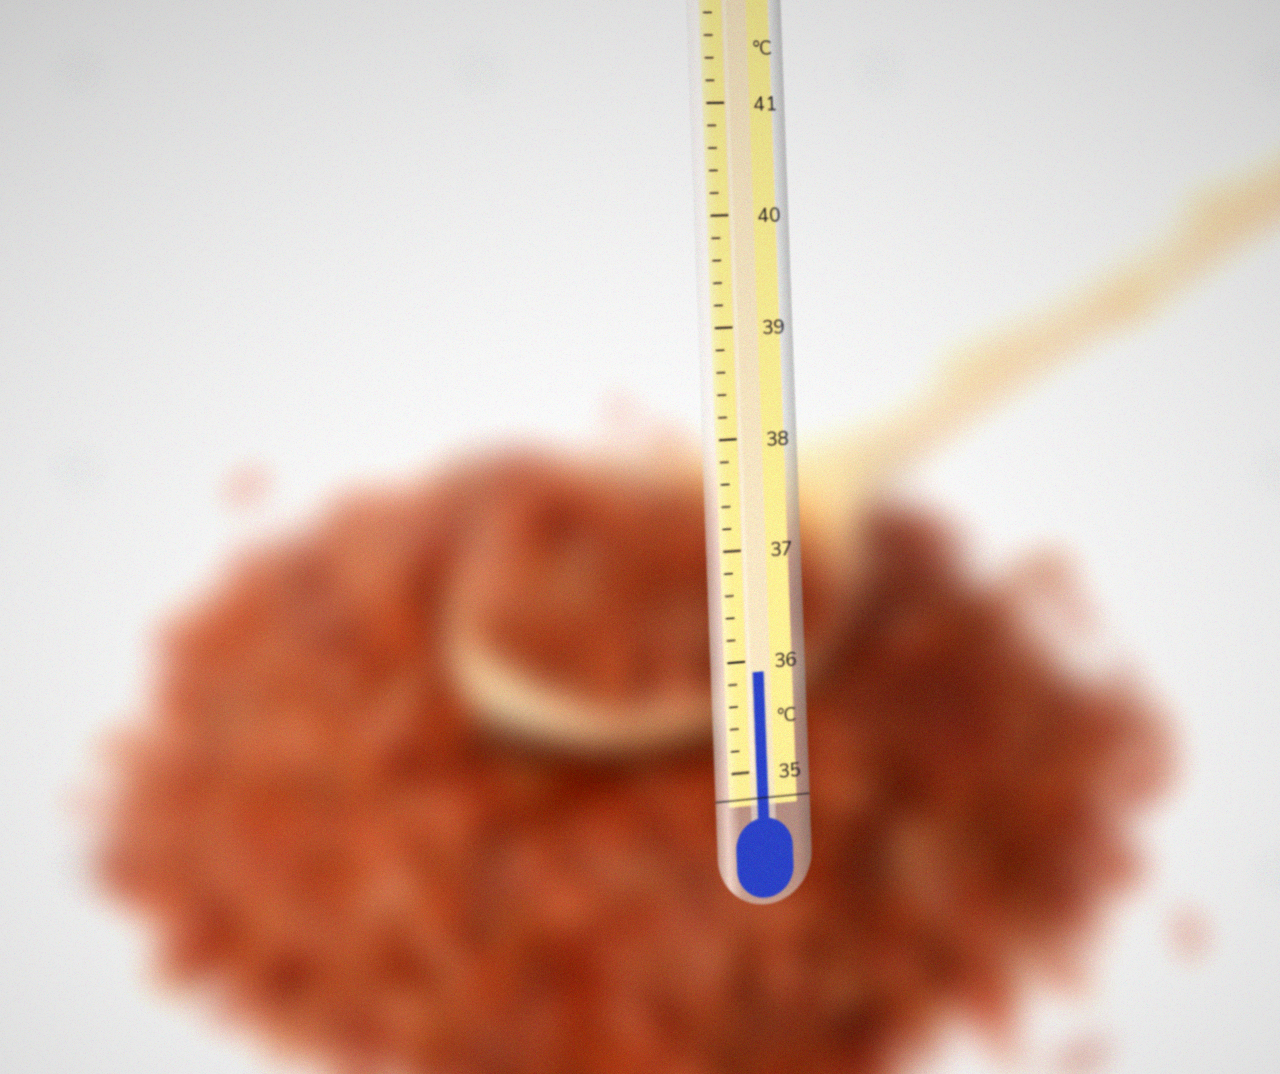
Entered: 35.9 °C
